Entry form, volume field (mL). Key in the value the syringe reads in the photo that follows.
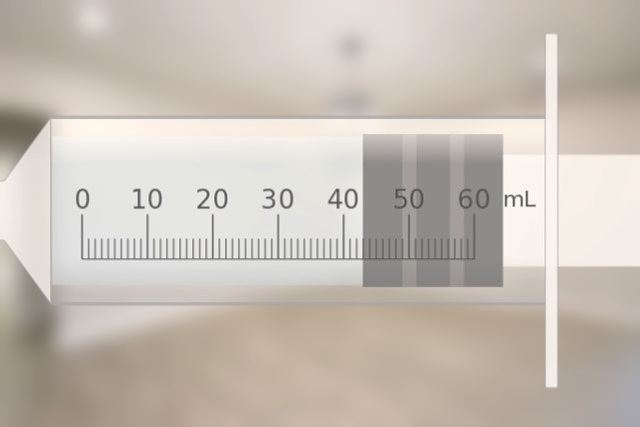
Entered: 43 mL
